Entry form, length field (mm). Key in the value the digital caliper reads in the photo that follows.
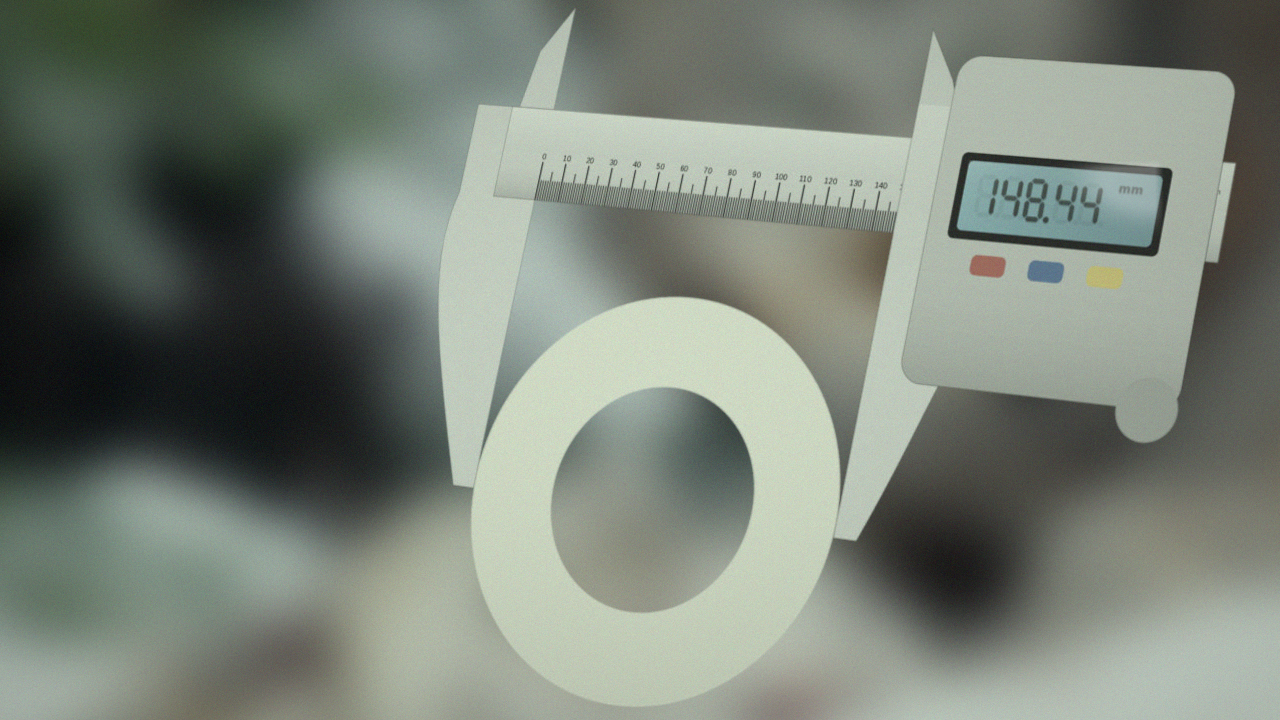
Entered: 148.44 mm
